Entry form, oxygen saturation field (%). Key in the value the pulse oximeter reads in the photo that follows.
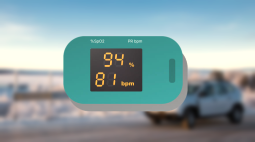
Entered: 94 %
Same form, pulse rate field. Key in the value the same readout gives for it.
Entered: 81 bpm
